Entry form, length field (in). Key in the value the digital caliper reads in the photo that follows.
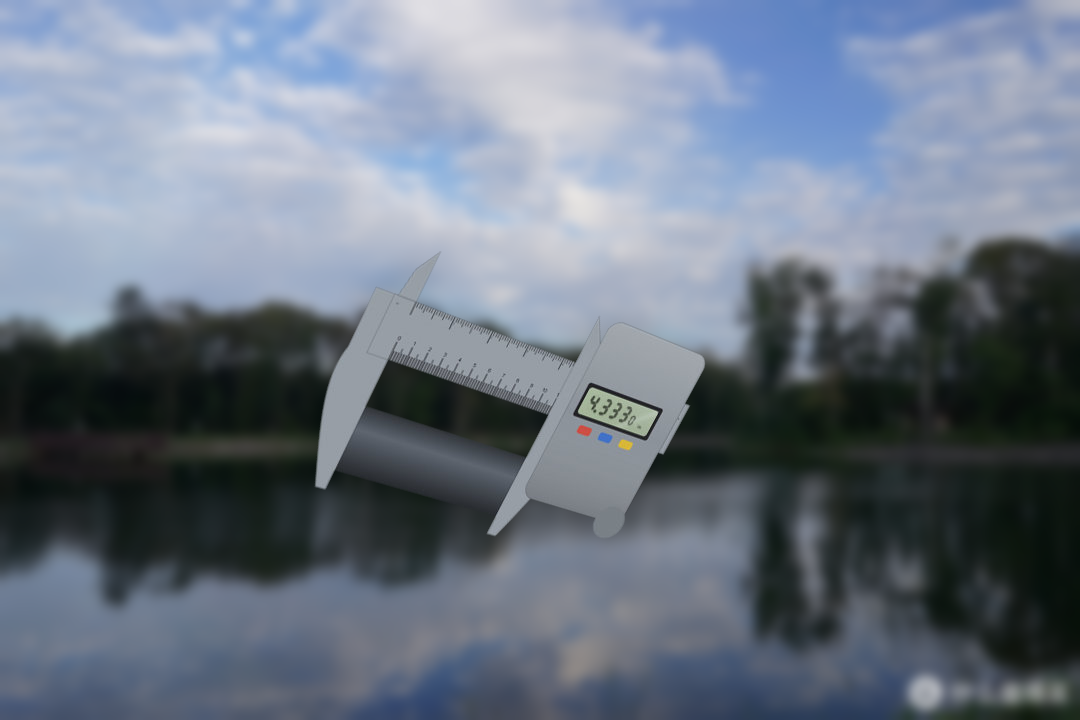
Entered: 4.3330 in
